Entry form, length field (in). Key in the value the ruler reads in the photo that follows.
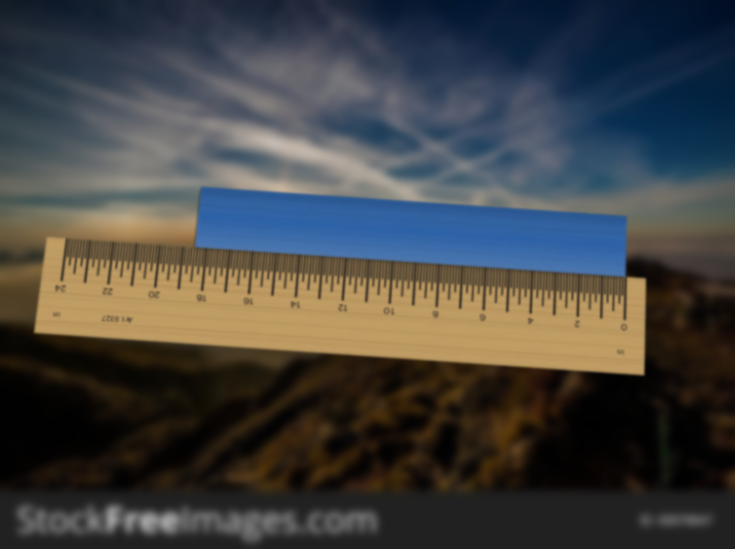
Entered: 18.5 in
